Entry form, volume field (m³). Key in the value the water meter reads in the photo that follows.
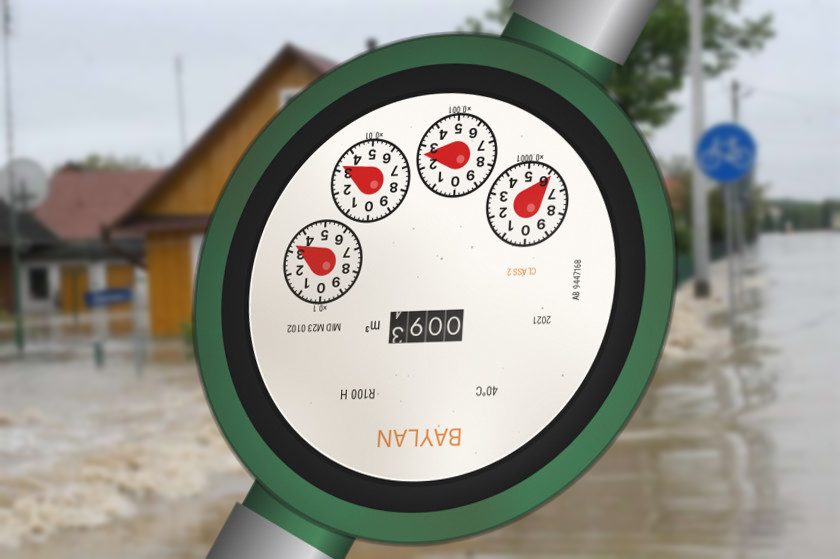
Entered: 93.3326 m³
